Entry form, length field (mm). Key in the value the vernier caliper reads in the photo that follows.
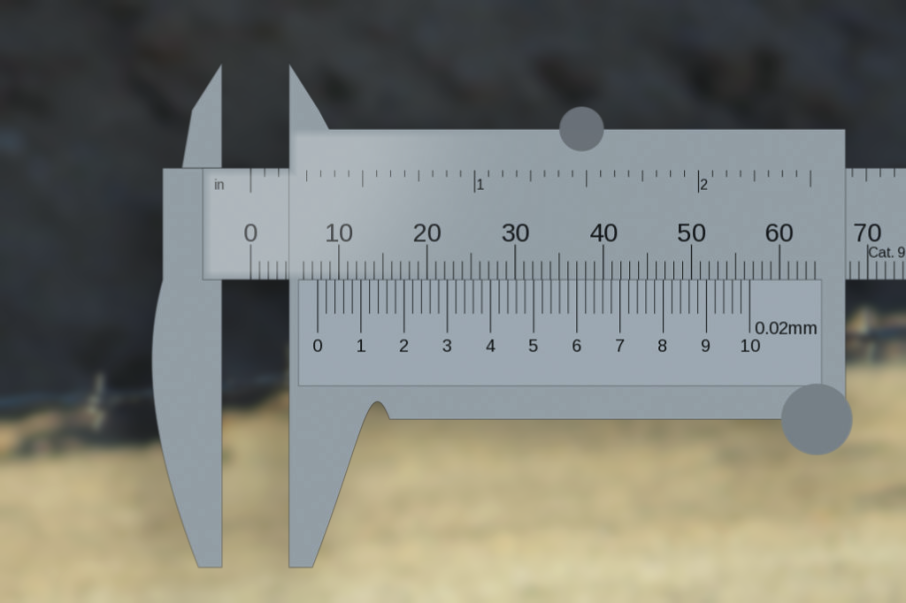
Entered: 7.6 mm
